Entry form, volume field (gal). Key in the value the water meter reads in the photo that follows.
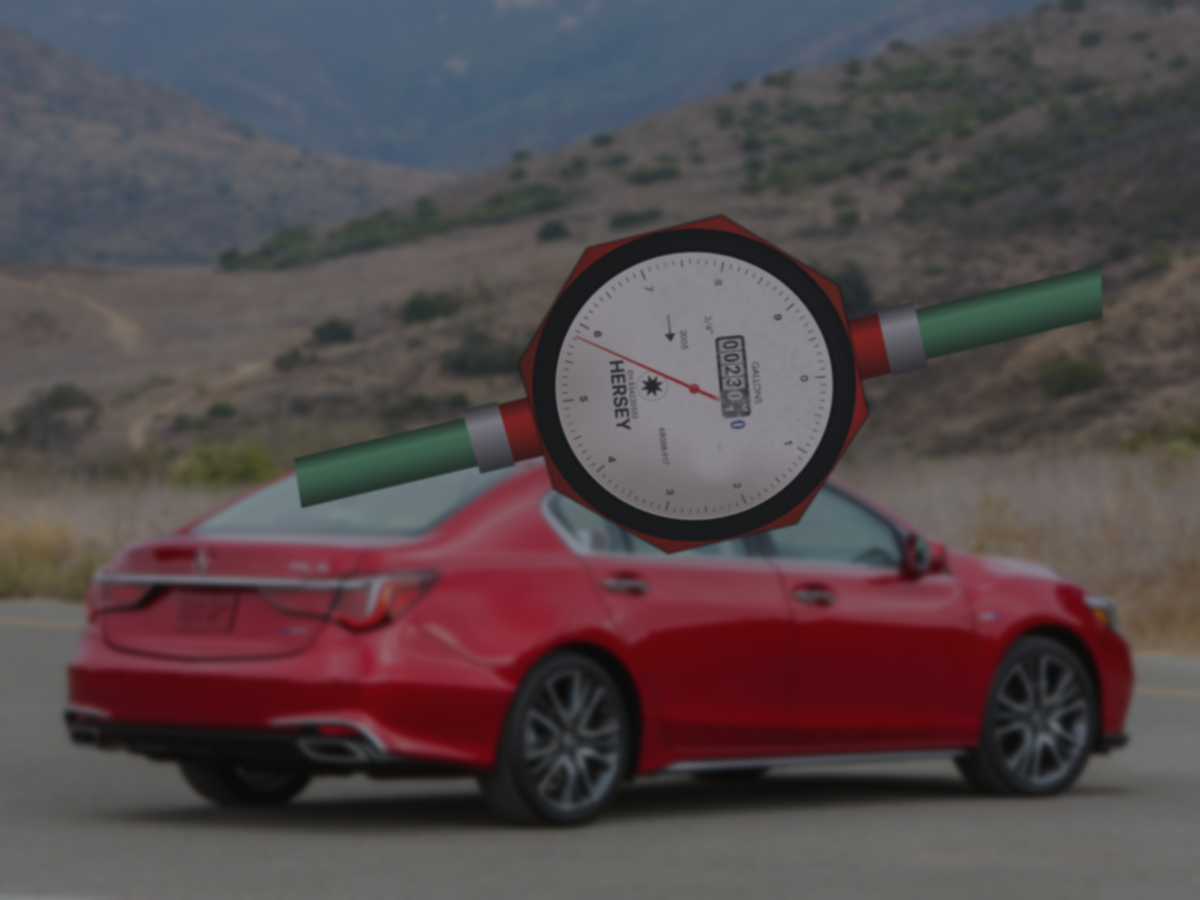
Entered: 23005.8 gal
